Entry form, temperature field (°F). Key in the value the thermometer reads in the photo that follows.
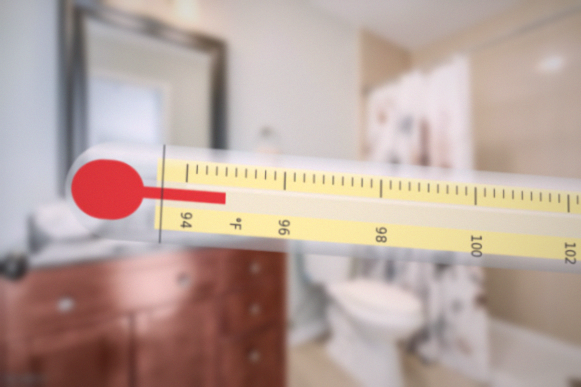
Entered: 94.8 °F
